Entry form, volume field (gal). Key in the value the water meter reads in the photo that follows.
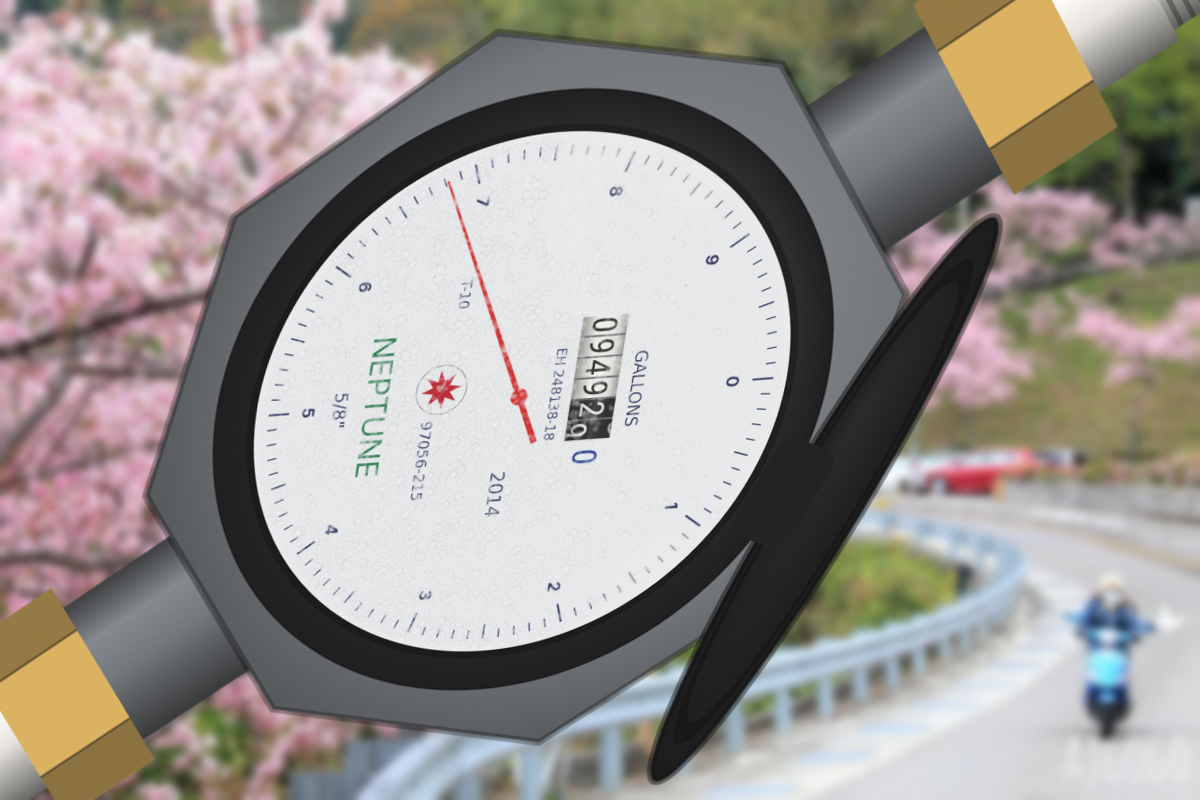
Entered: 949286.8 gal
